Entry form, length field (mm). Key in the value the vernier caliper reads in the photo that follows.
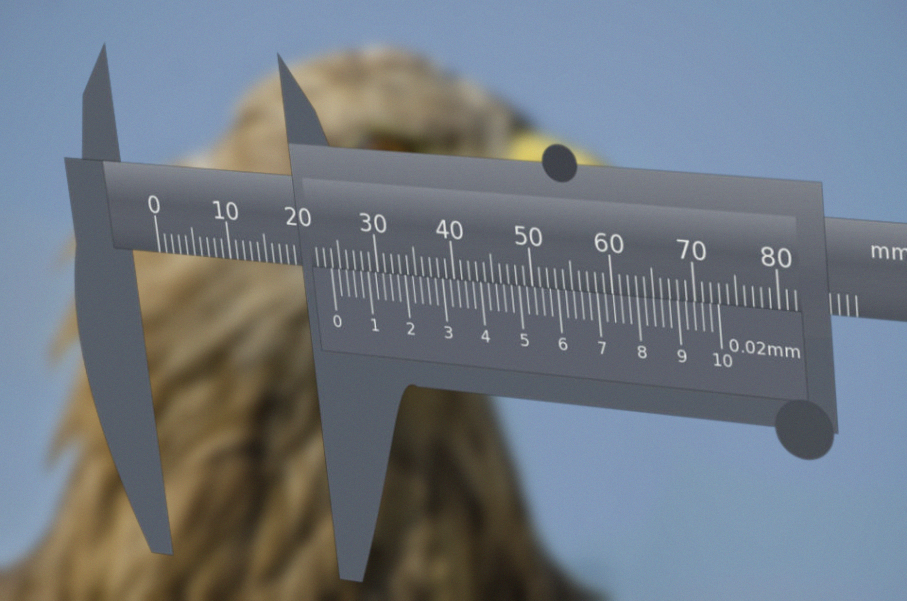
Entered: 23.8 mm
